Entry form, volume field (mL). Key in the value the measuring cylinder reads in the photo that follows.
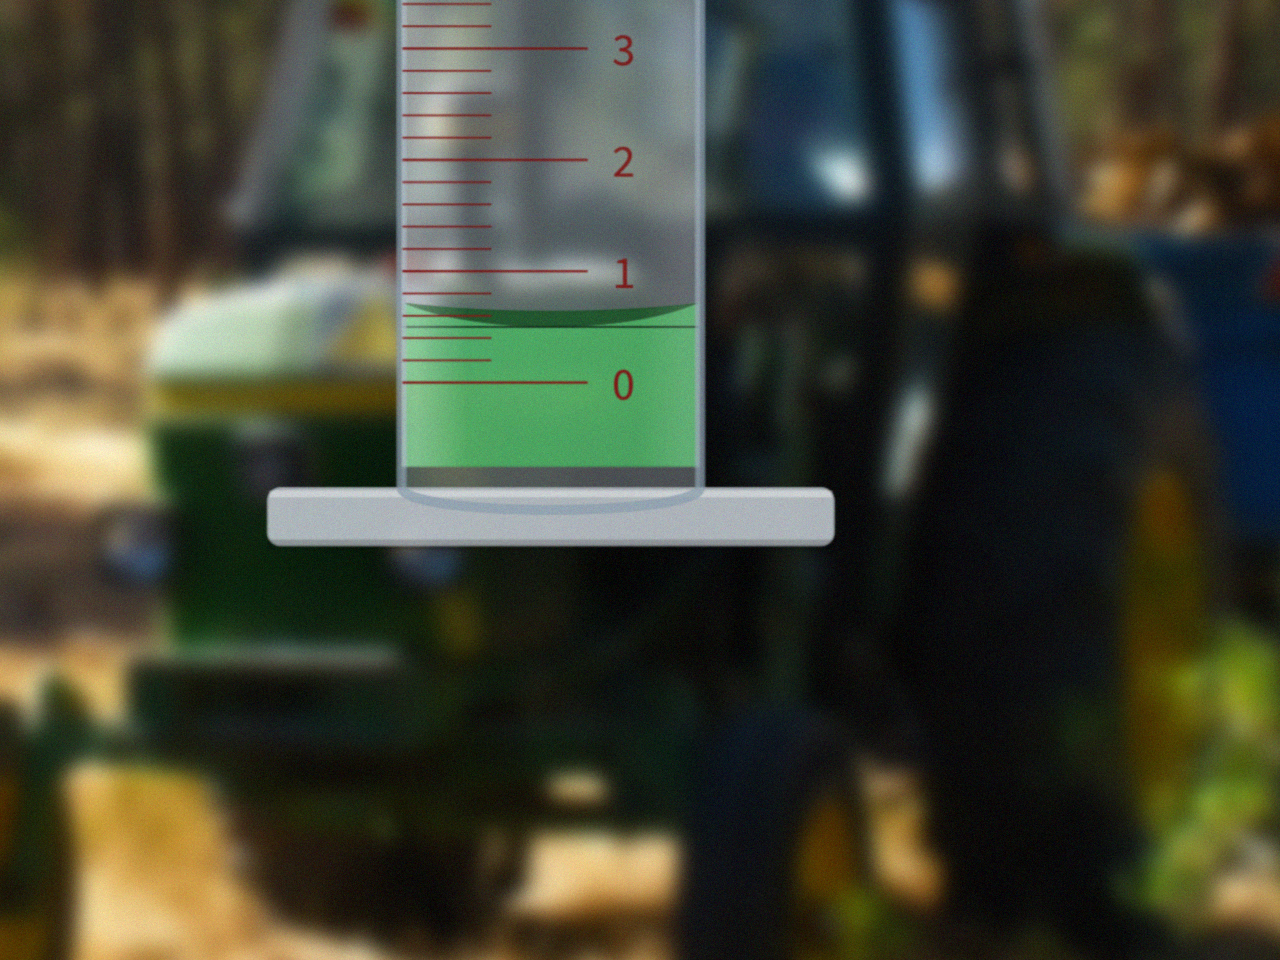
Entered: 0.5 mL
